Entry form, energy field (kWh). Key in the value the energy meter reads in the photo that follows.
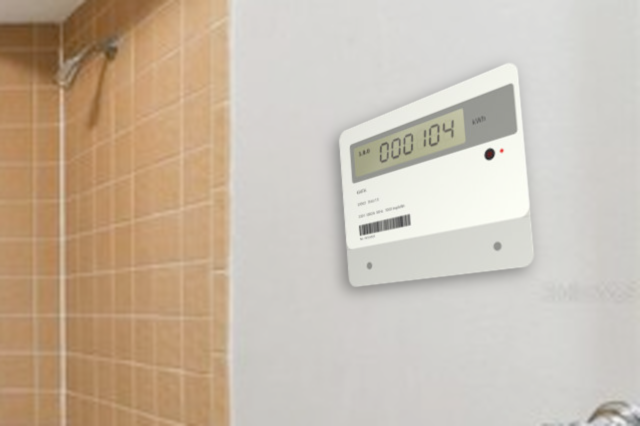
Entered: 104 kWh
